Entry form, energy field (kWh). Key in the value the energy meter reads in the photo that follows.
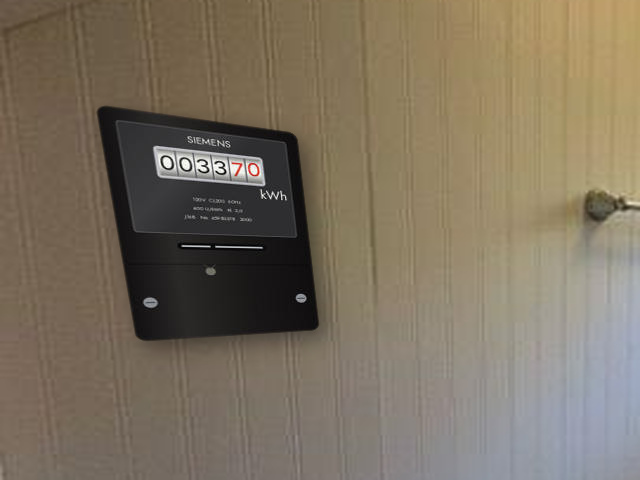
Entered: 33.70 kWh
